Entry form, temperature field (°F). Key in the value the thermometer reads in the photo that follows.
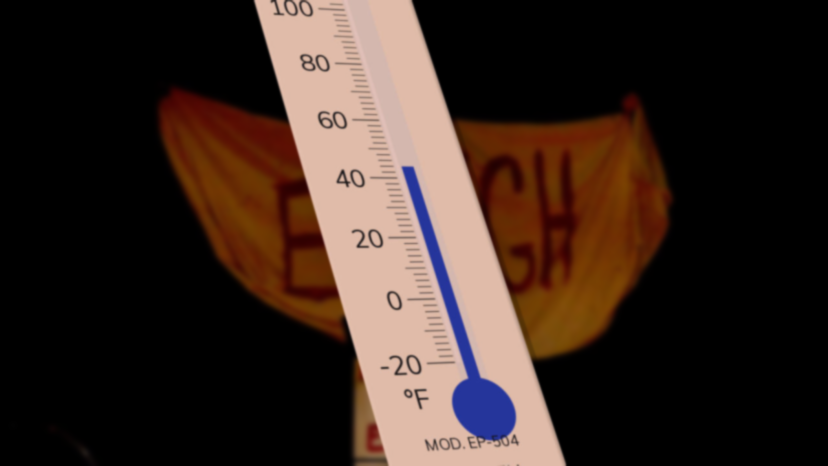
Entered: 44 °F
